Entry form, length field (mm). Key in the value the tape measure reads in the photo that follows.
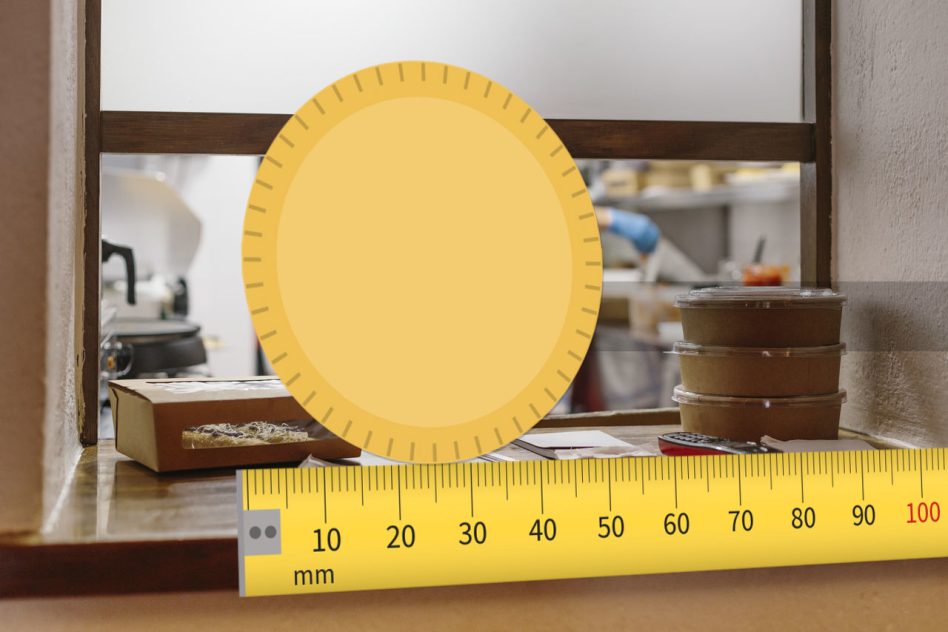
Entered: 50 mm
